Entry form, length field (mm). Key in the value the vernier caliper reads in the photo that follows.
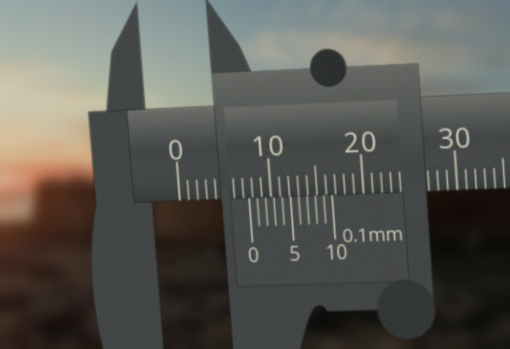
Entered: 7.6 mm
